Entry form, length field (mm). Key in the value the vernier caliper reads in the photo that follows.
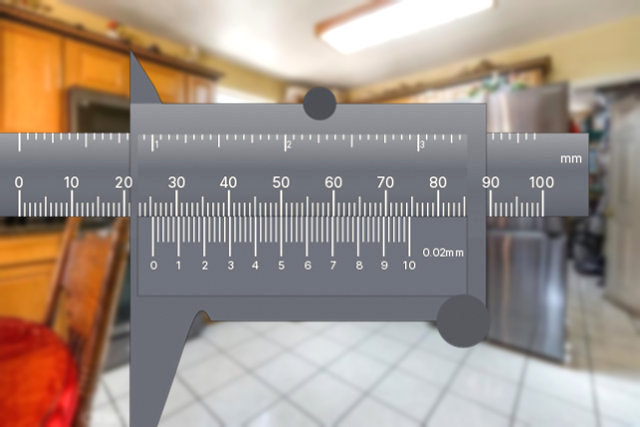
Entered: 25.5 mm
